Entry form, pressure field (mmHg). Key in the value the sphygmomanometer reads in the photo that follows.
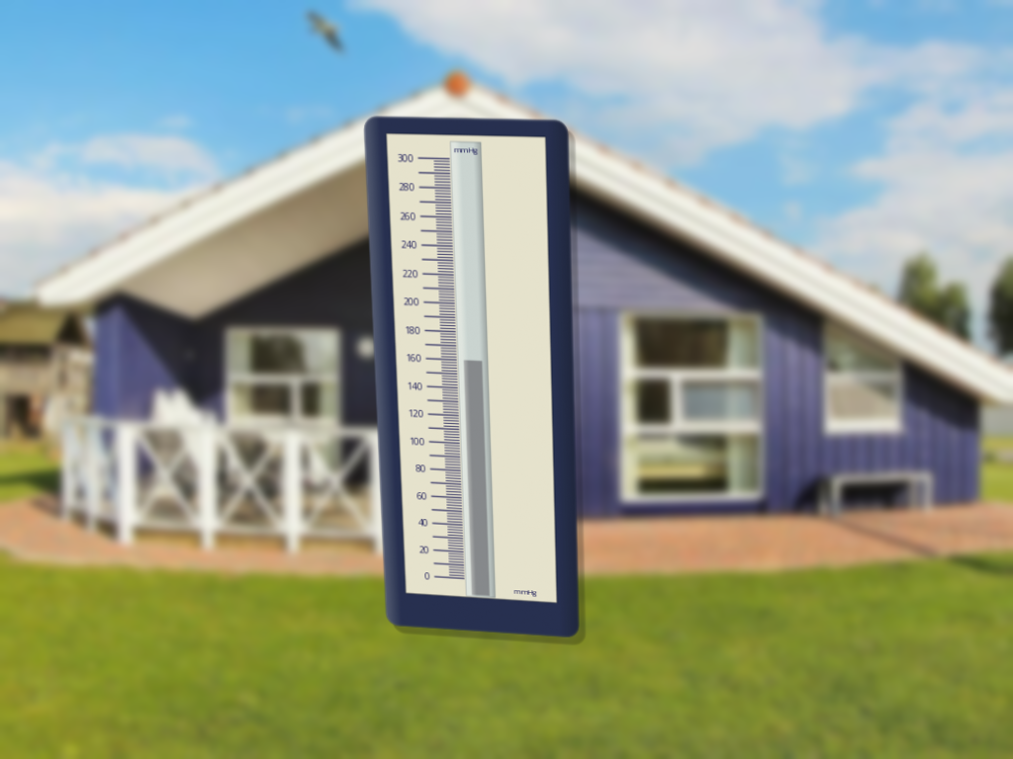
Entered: 160 mmHg
